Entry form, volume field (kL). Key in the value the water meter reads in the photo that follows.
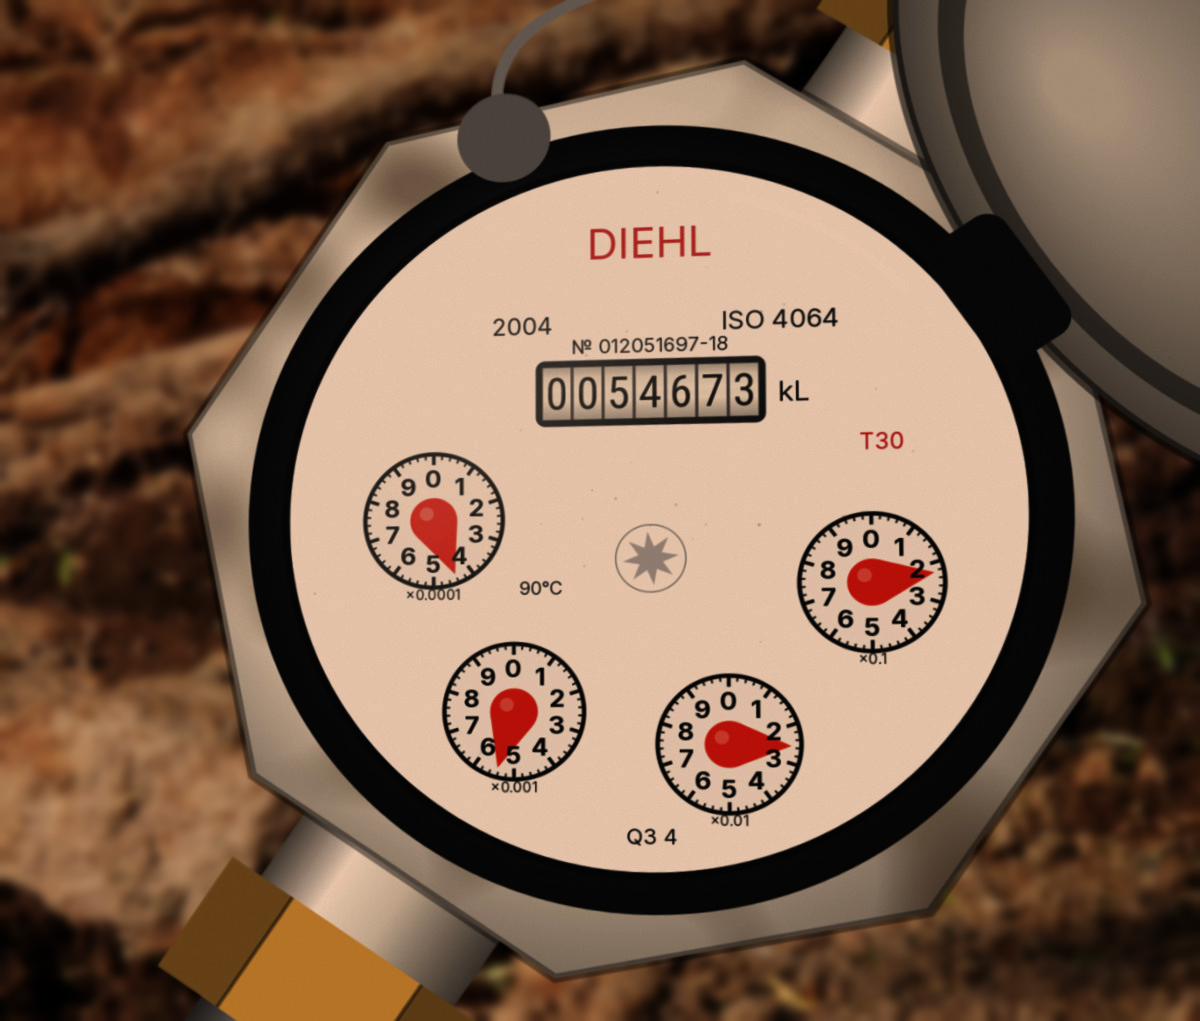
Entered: 54673.2254 kL
